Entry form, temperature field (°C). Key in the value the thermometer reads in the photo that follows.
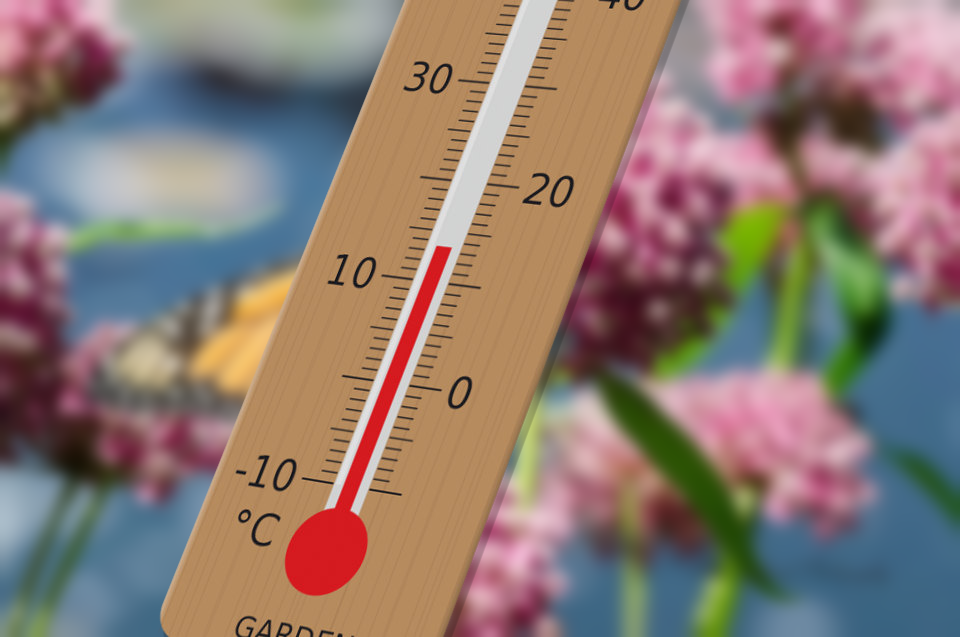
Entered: 13.5 °C
